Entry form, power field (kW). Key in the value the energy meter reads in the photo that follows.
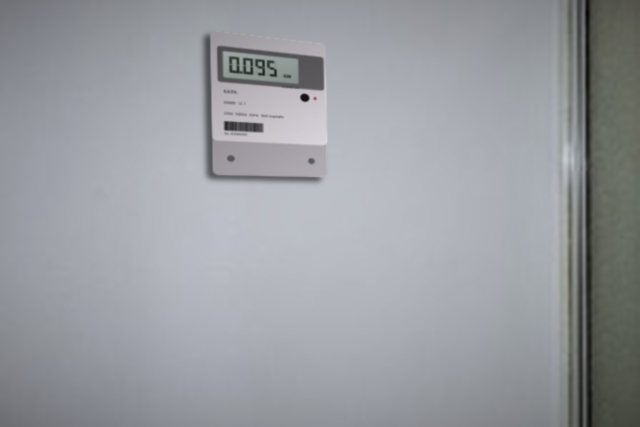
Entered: 0.095 kW
